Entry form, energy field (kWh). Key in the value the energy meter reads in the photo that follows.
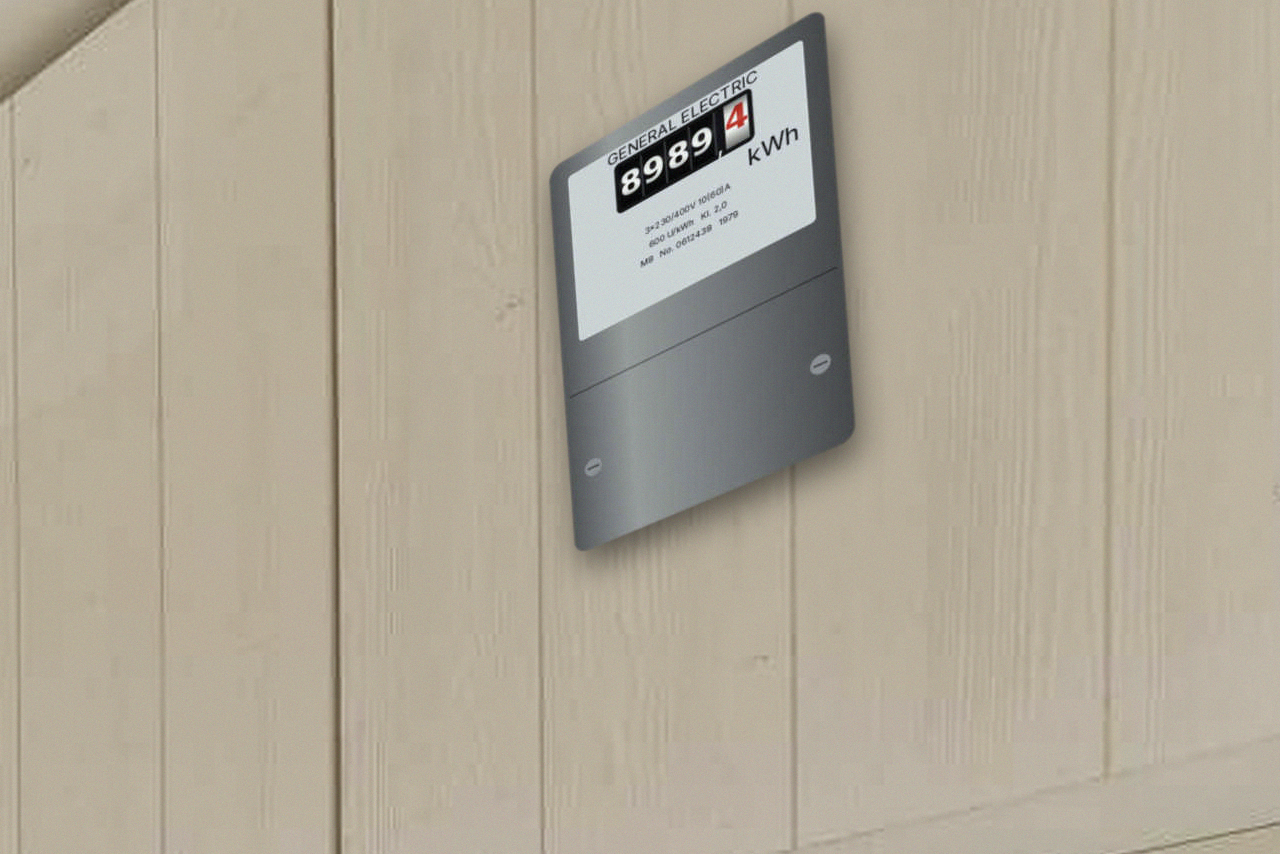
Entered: 8989.4 kWh
